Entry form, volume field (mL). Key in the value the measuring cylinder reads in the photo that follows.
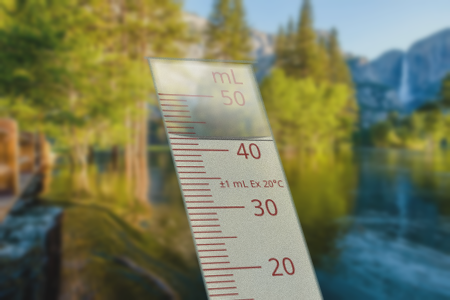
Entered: 42 mL
